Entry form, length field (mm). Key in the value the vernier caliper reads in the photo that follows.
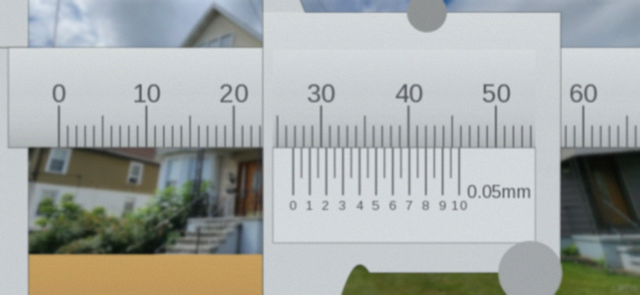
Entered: 26.8 mm
